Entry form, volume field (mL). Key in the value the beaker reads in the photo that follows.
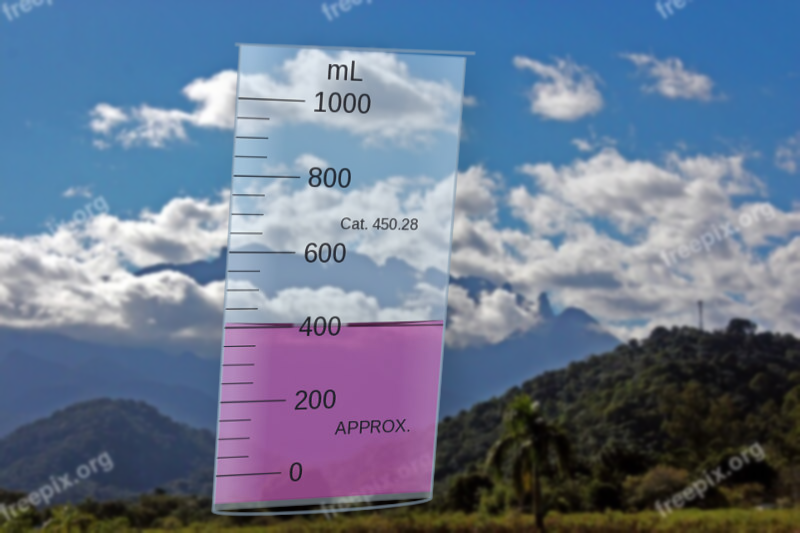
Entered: 400 mL
